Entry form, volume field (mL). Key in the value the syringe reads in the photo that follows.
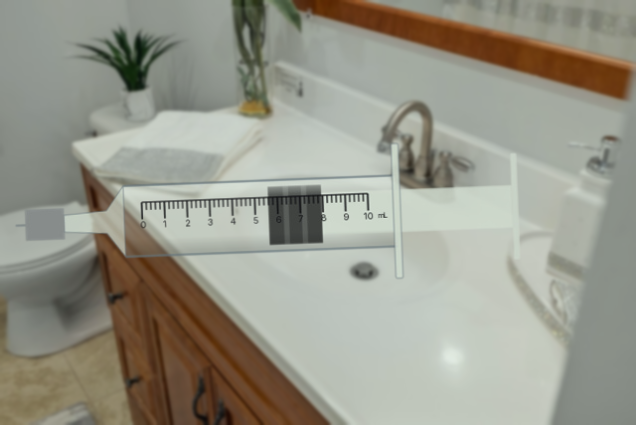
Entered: 5.6 mL
